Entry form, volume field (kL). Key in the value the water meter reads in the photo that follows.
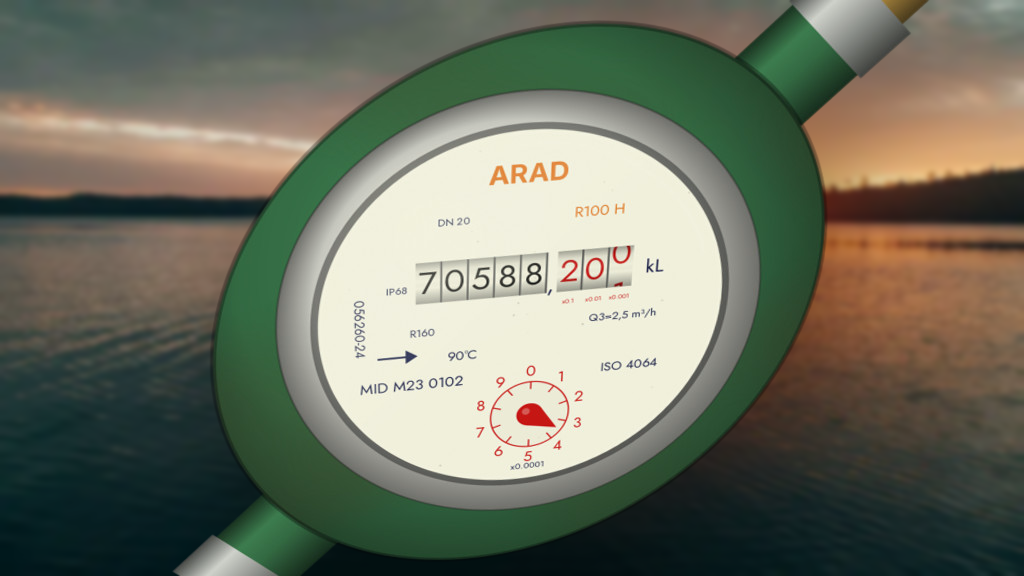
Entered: 70588.2003 kL
